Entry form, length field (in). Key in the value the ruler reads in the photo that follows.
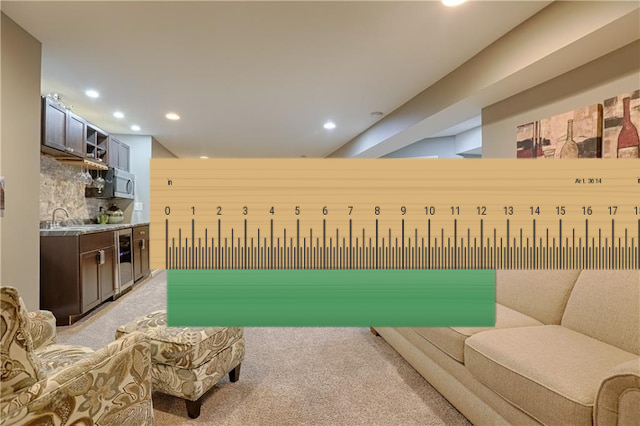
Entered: 12.5 in
